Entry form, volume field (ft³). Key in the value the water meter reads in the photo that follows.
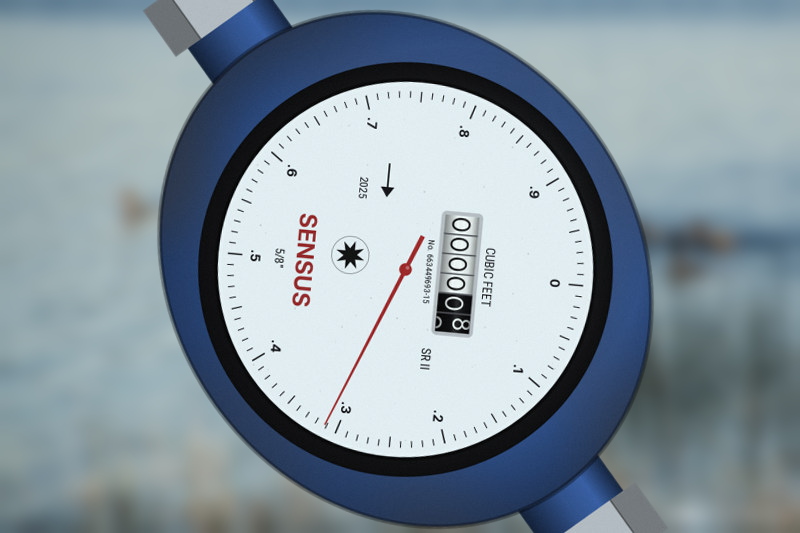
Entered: 8.31 ft³
